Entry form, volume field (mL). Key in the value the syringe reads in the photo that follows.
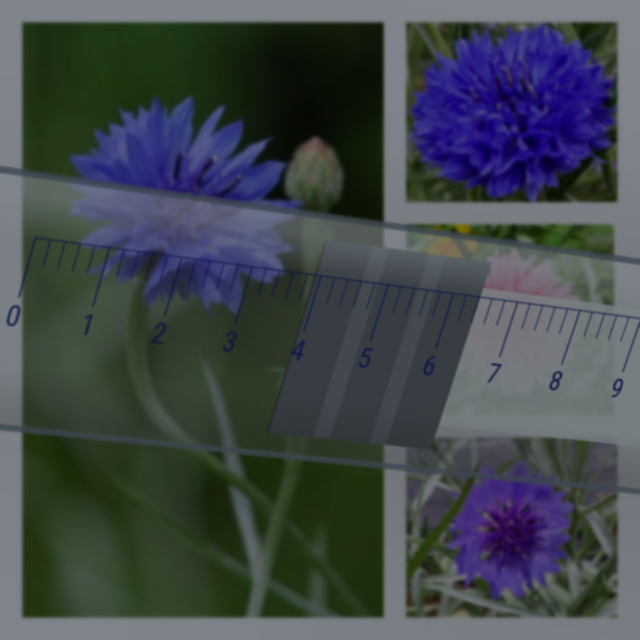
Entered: 3.9 mL
